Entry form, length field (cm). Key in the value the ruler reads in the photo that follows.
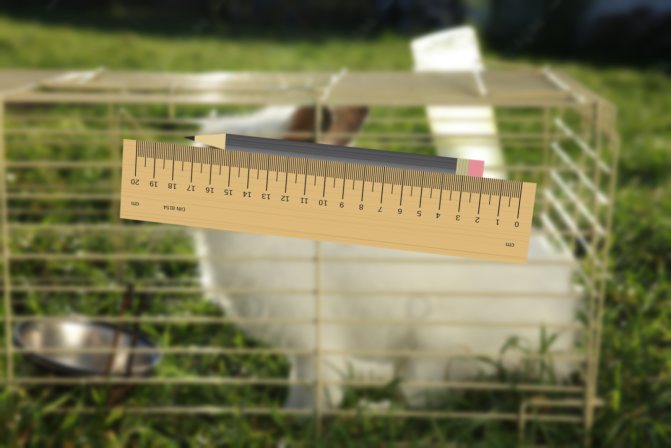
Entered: 15.5 cm
